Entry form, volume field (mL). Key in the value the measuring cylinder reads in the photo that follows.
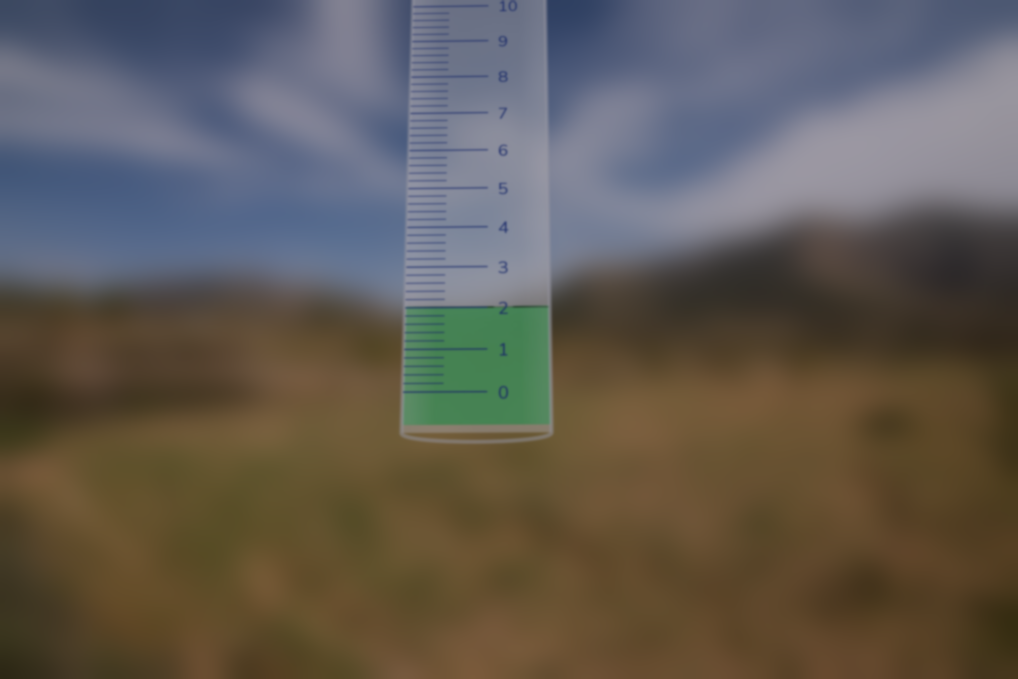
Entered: 2 mL
